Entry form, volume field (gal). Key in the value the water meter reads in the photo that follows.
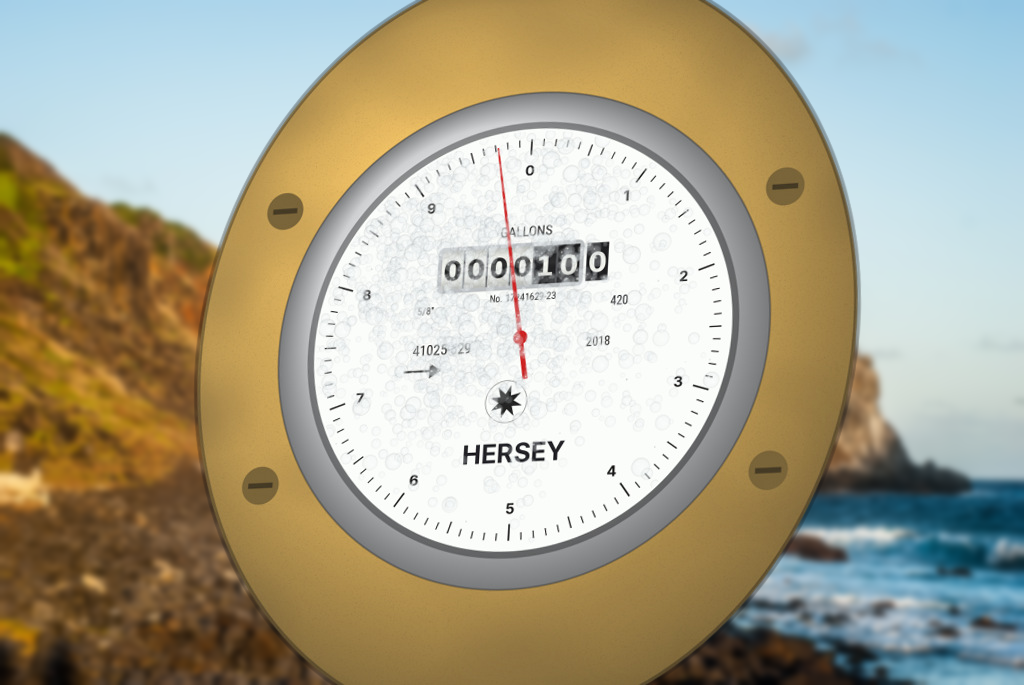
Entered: 99.7 gal
